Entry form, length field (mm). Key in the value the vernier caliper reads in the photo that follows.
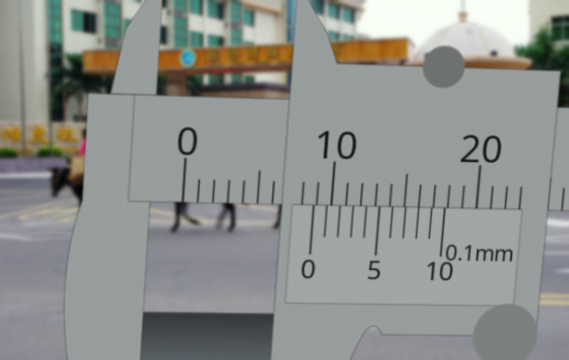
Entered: 8.8 mm
